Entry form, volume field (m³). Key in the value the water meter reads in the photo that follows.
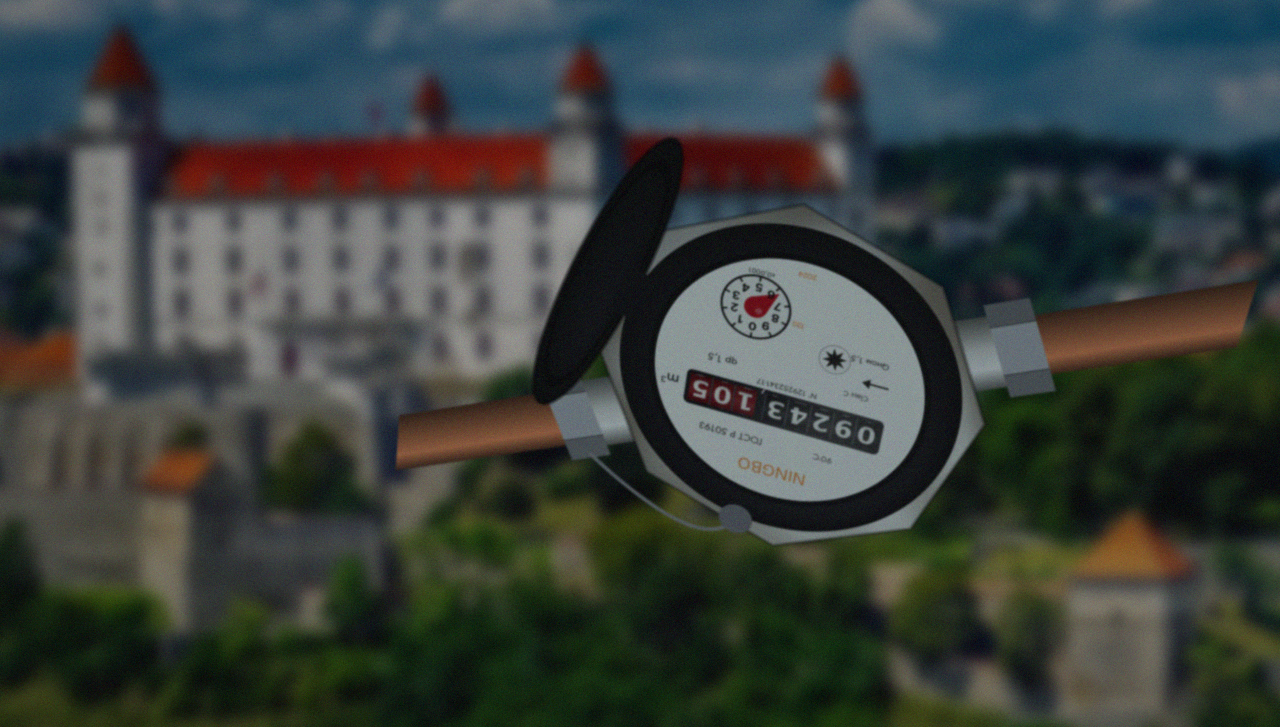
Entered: 9243.1056 m³
